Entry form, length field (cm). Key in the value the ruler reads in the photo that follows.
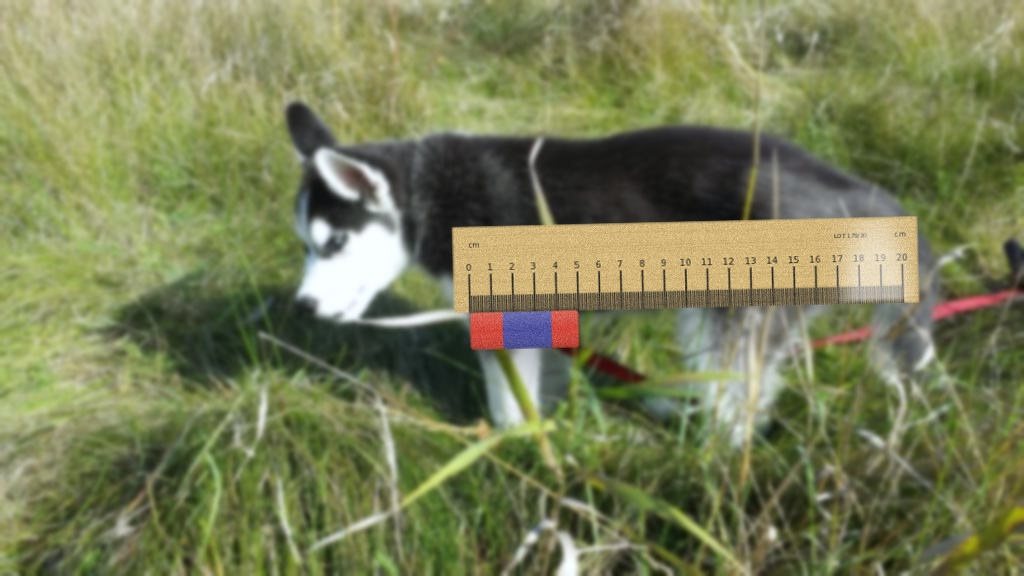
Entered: 5 cm
